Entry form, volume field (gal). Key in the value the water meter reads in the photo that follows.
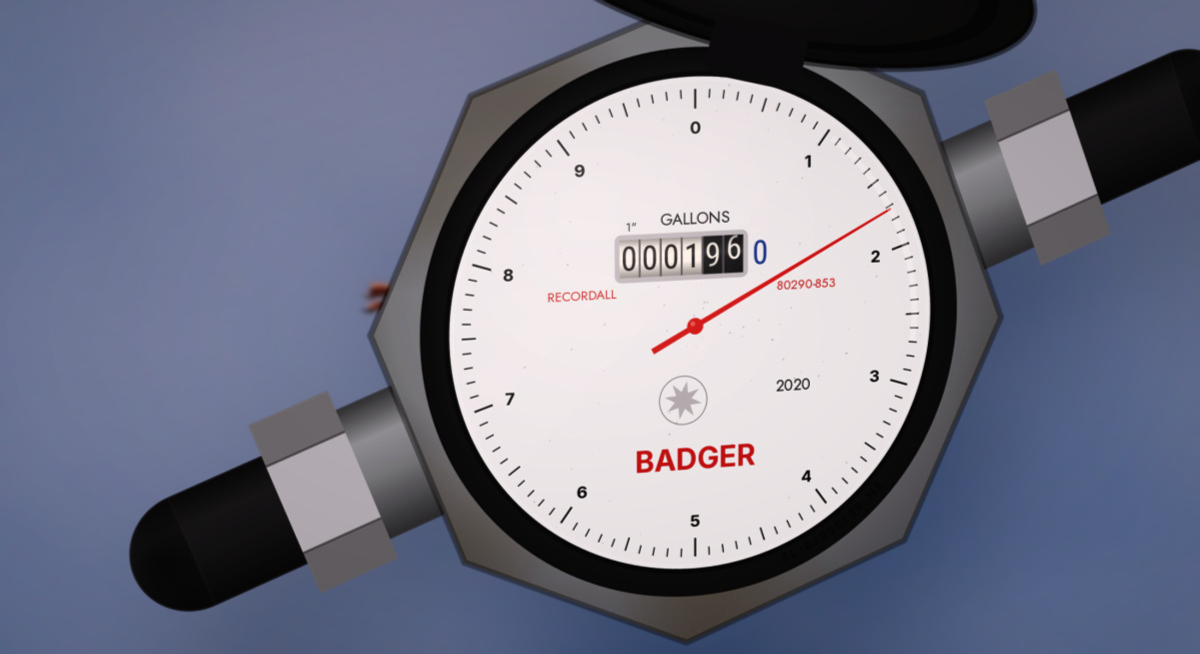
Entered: 1961.7 gal
